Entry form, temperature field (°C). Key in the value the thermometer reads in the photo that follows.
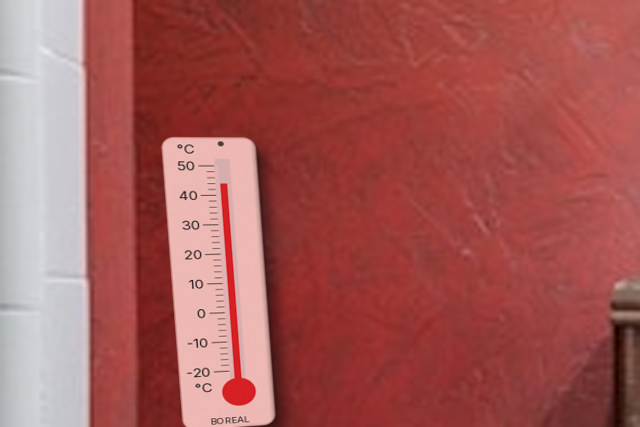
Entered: 44 °C
